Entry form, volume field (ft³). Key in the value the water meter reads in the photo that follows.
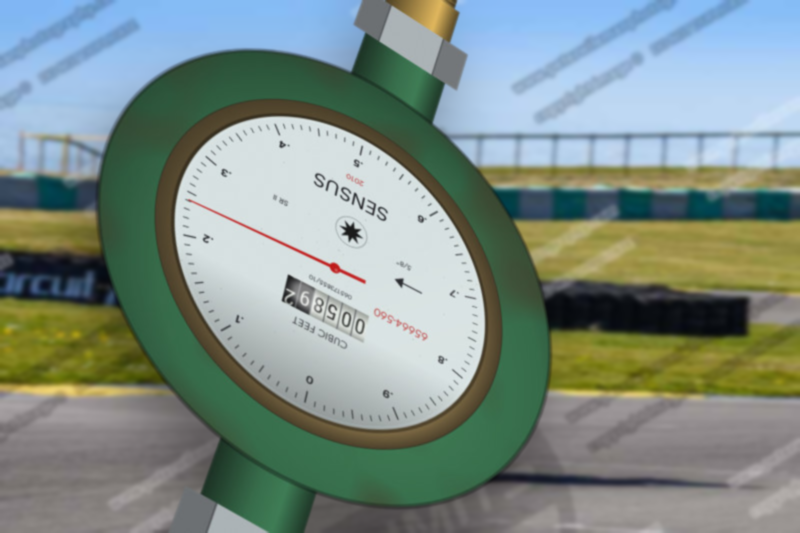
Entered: 5892.24 ft³
